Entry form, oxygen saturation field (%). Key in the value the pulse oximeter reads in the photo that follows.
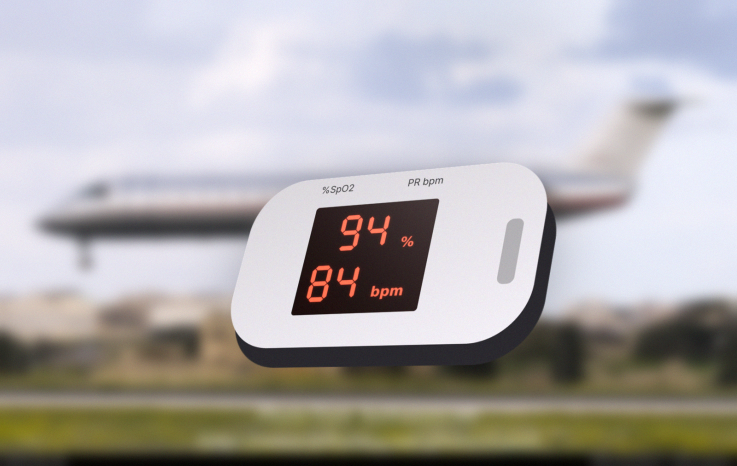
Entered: 94 %
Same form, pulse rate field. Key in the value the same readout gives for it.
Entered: 84 bpm
